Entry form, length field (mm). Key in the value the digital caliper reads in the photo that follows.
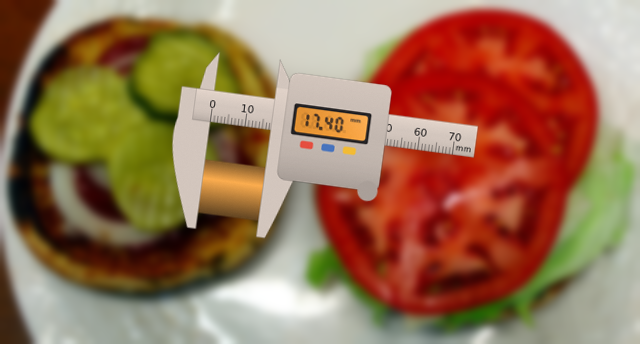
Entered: 17.40 mm
